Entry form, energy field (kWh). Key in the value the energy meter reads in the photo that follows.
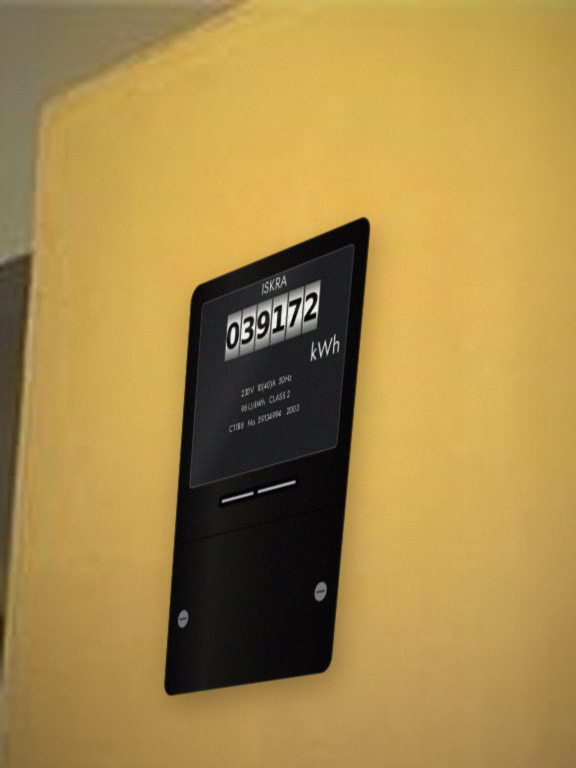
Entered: 39172 kWh
